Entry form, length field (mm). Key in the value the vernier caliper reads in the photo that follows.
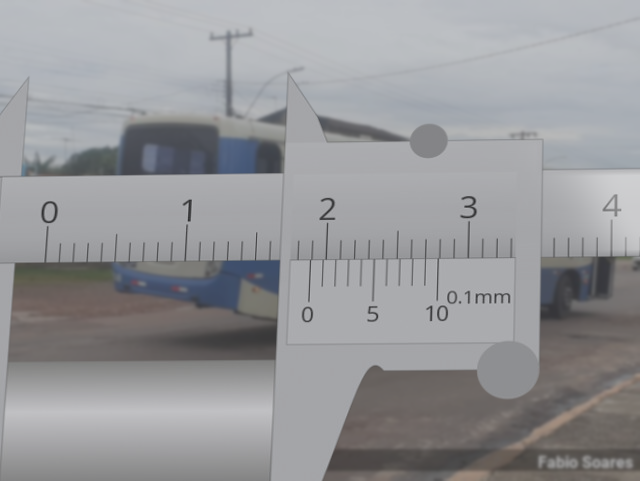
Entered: 18.9 mm
